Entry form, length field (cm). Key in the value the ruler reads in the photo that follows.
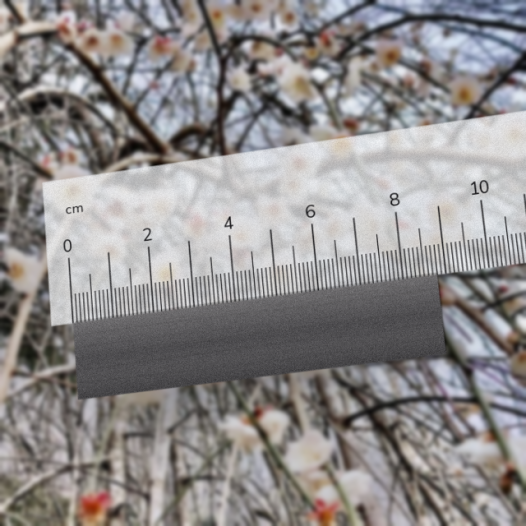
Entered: 8.8 cm
